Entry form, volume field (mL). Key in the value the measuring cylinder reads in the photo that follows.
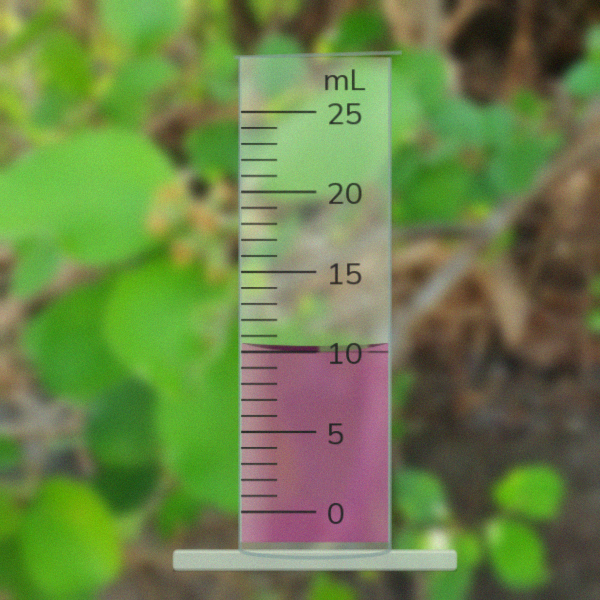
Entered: 10 mL
